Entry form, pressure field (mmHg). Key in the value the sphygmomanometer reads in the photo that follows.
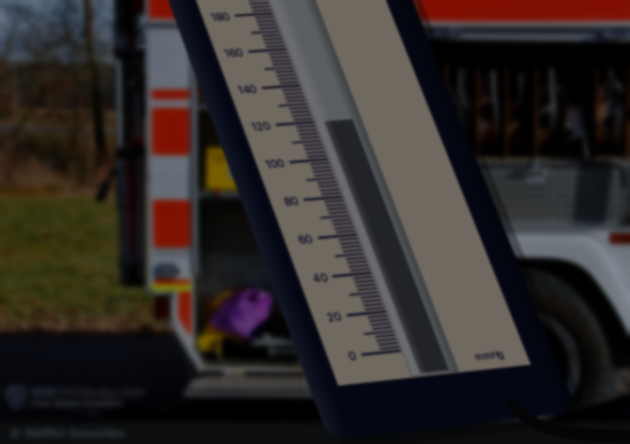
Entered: 120 mmHg
